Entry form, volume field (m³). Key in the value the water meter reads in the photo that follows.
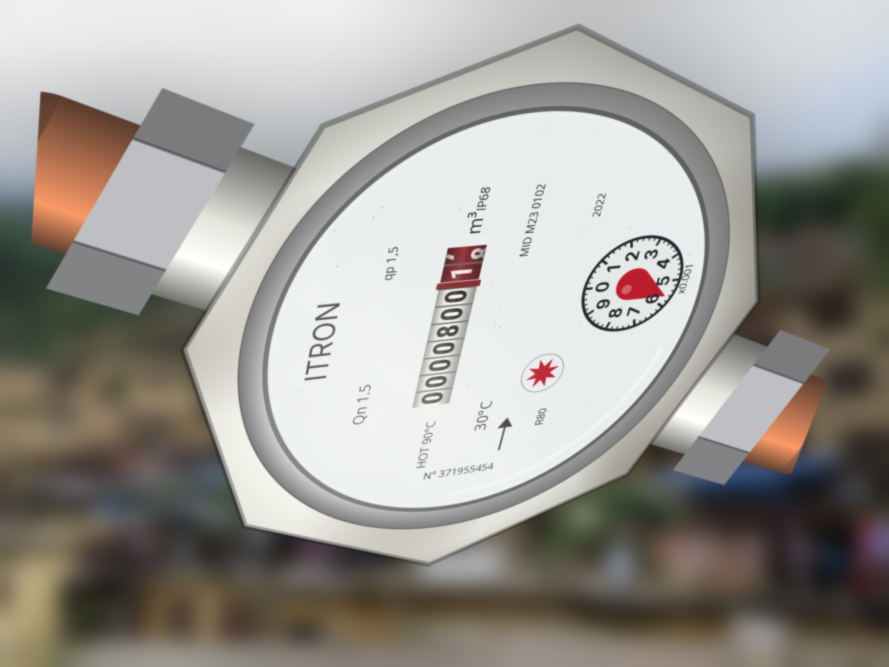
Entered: 800.175 m³
